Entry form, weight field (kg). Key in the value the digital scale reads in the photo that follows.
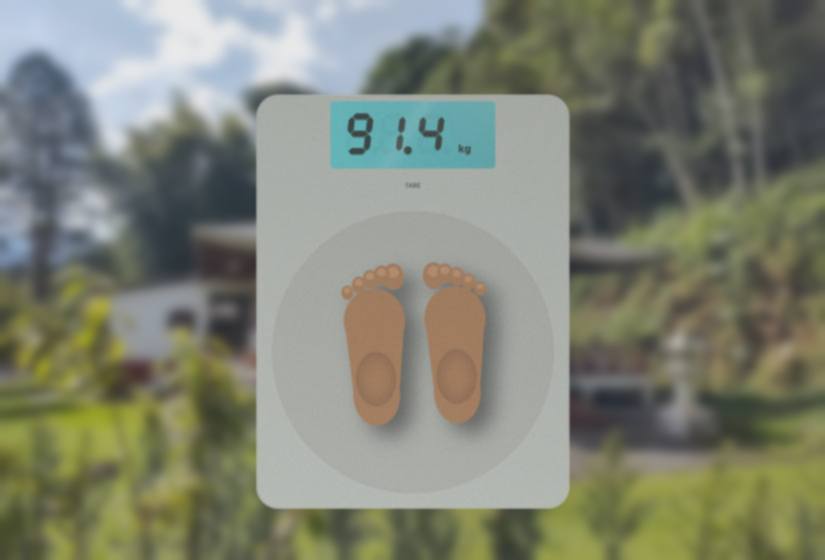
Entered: 91.4 kg
